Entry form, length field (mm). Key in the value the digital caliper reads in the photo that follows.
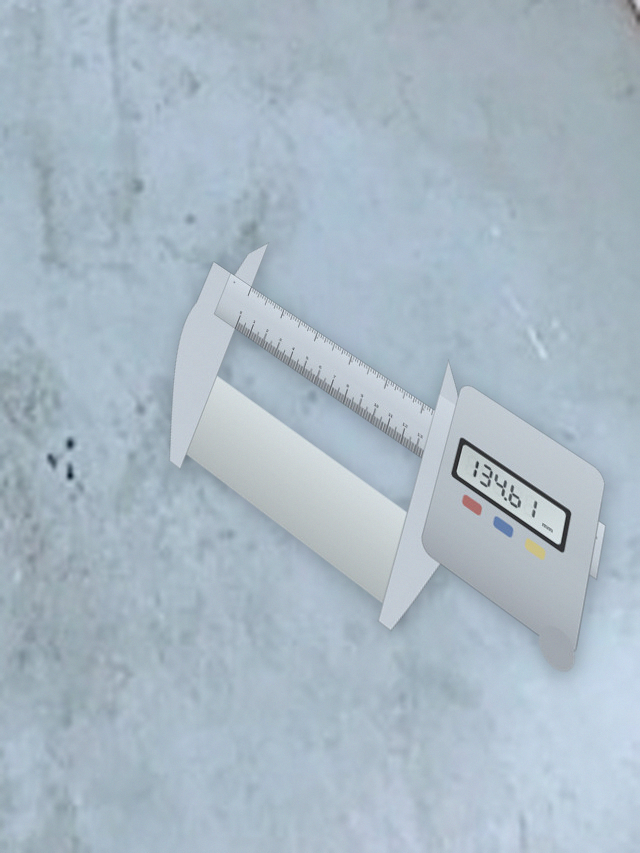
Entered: 134.61 mm
